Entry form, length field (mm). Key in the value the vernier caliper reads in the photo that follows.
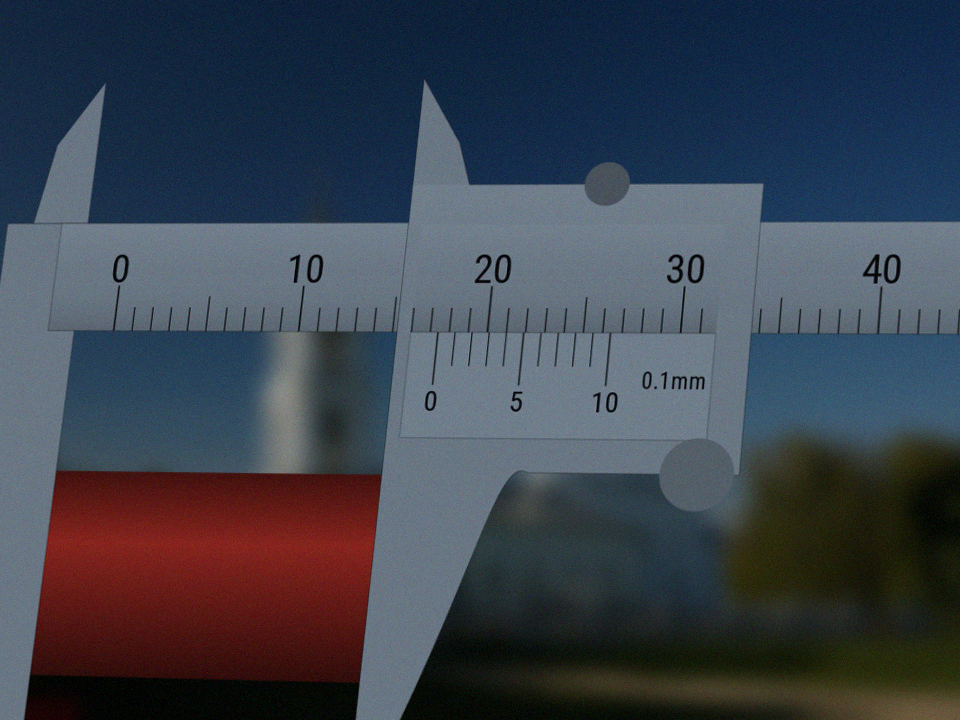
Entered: 17.4 mm
